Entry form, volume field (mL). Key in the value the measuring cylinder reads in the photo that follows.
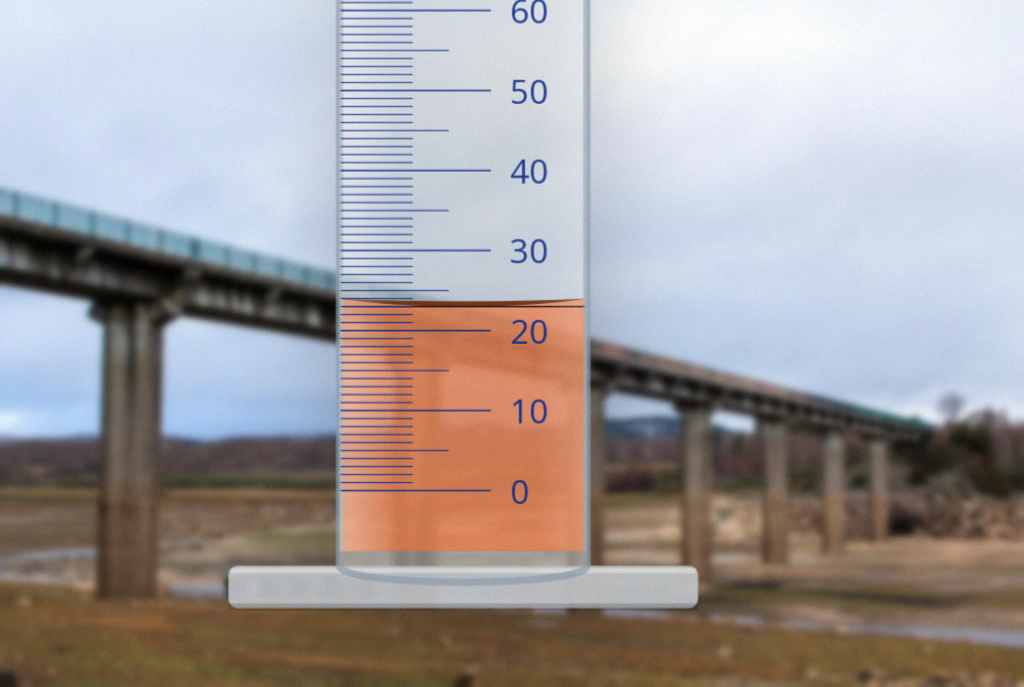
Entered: 23 mL
